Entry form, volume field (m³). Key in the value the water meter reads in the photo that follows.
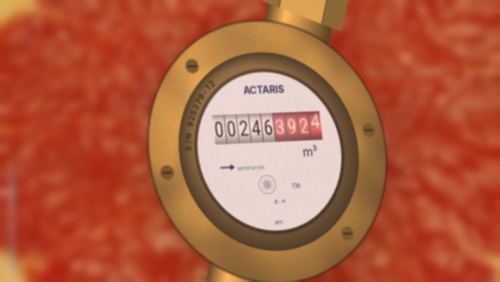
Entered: 246.3924 m³
